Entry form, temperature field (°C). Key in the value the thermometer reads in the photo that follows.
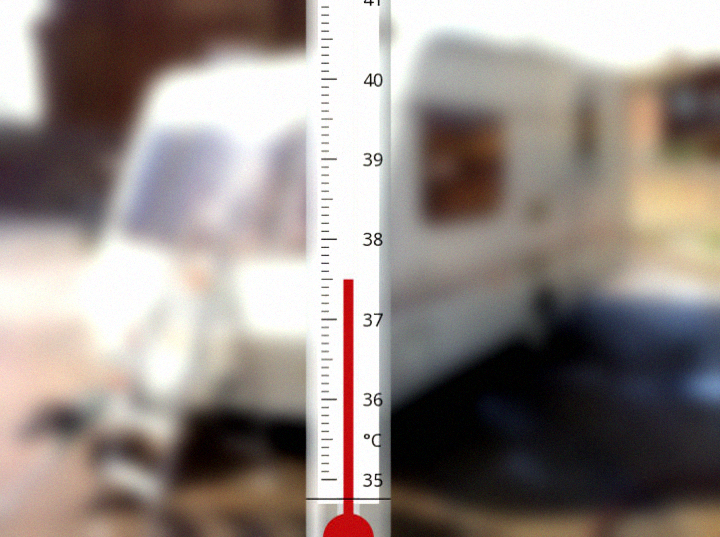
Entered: 37.5 °C
